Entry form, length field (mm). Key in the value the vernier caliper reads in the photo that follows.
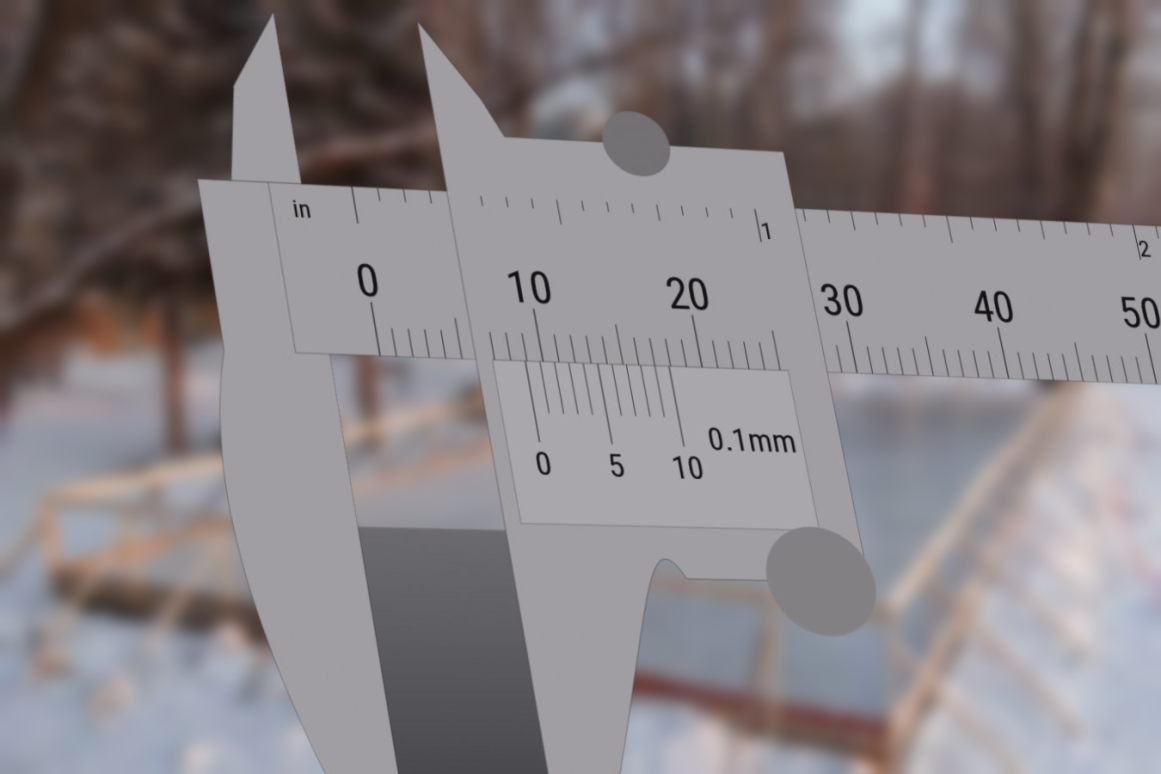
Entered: 8.9 mm
